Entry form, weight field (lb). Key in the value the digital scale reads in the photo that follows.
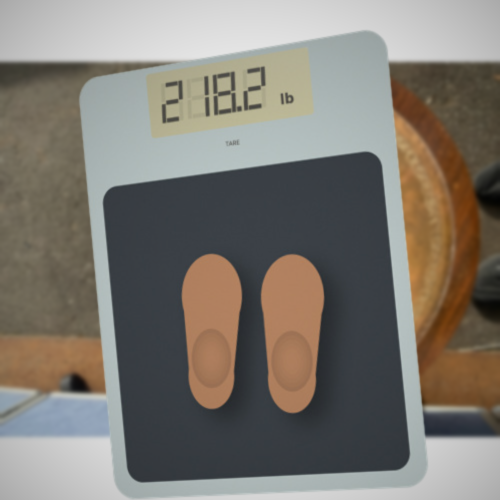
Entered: 218.2 lb
